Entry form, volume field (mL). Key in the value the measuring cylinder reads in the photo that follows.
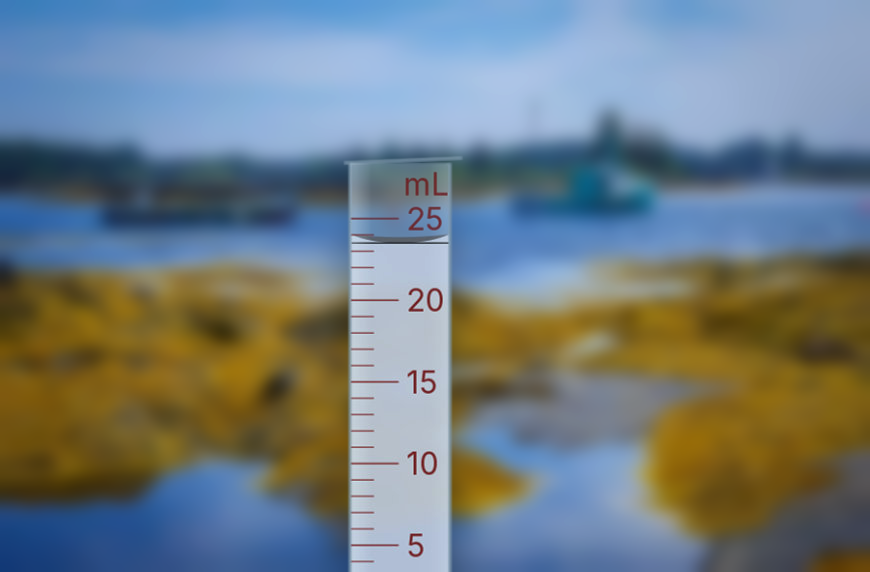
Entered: 23.5 mL
